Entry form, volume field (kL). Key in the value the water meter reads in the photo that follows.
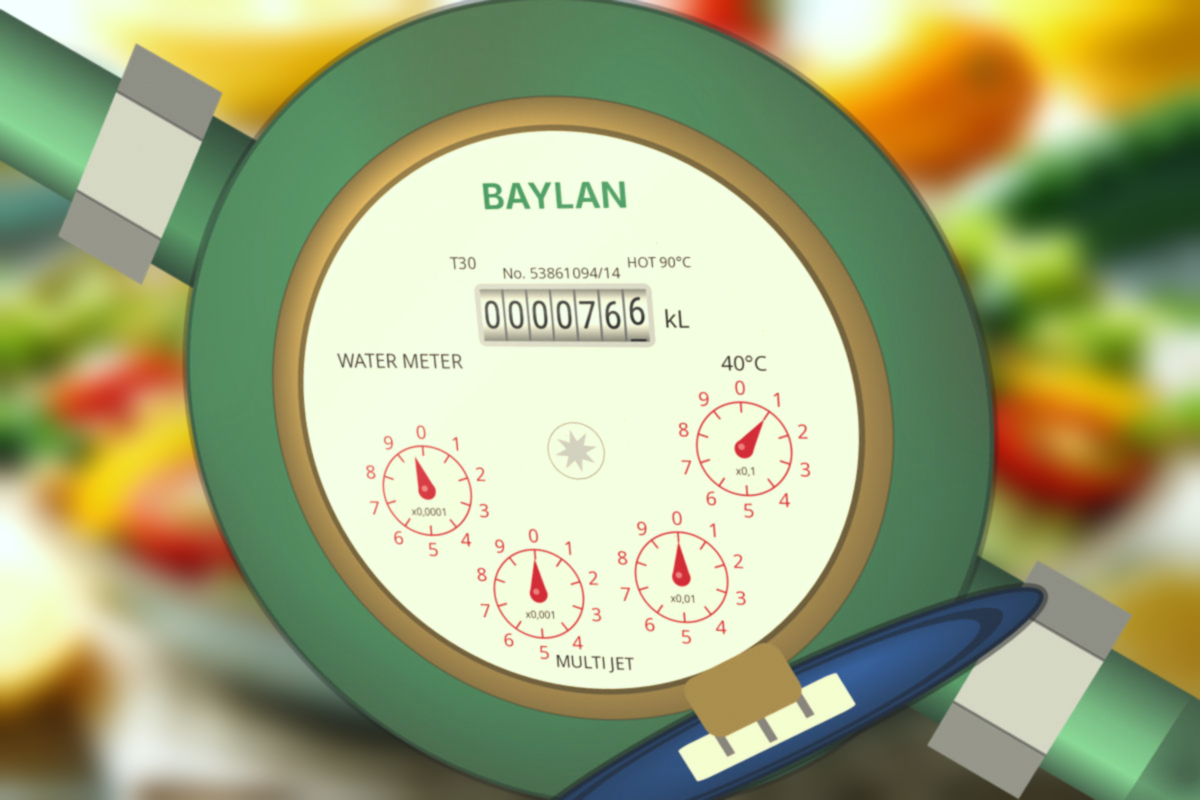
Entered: 766.0999 kL
